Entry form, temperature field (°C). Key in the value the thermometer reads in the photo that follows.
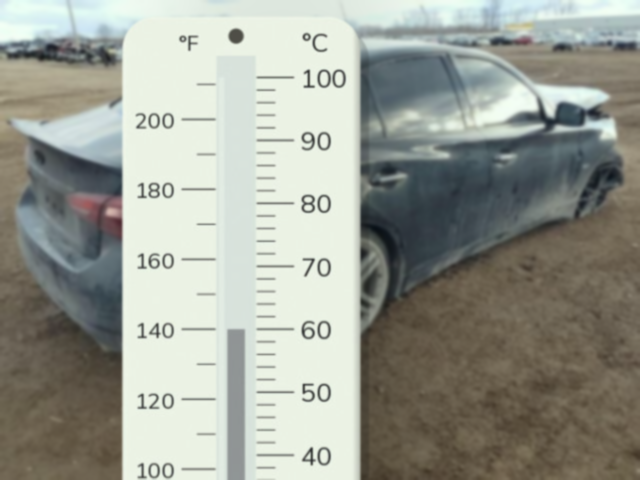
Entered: 60 °C
